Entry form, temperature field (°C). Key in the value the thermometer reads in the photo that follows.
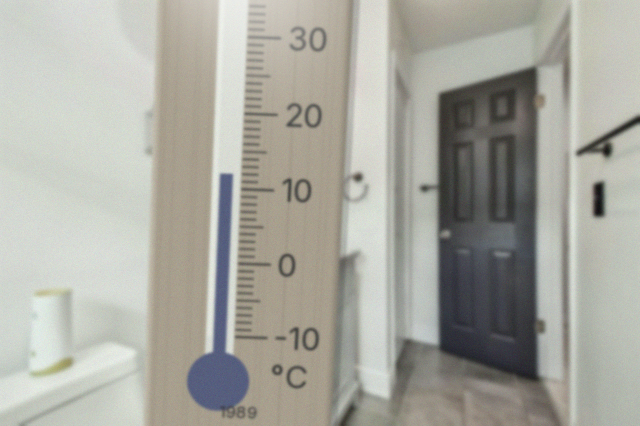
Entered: 12 °C
